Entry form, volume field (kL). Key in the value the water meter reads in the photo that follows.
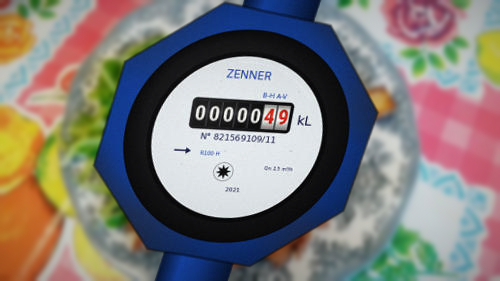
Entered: 0.49 kL
